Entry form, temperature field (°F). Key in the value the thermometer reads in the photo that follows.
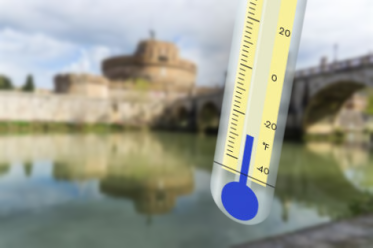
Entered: -28 °F
